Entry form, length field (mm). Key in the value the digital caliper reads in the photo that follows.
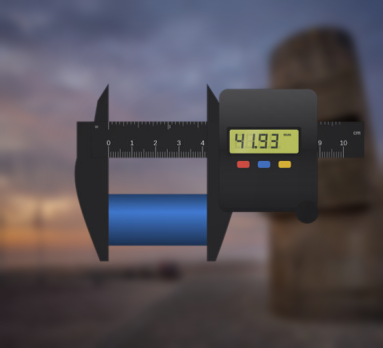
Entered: 41.93 mm
